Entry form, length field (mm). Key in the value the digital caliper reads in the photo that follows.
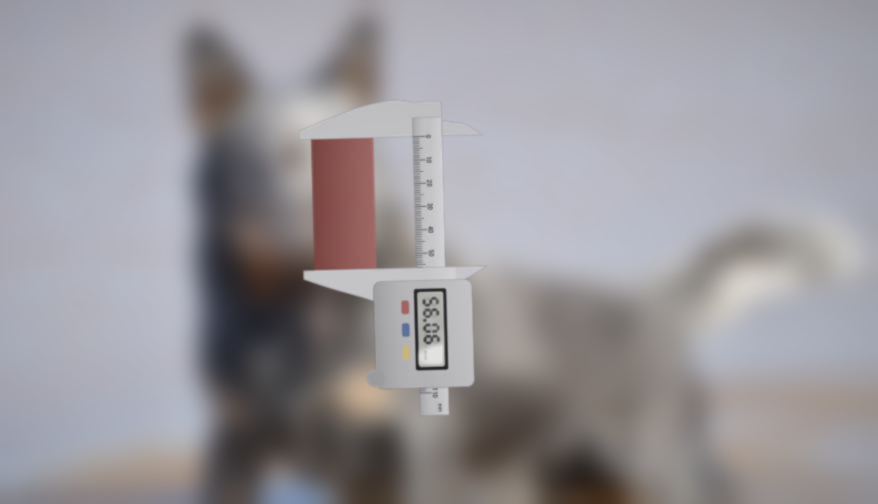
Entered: 56.06 mm
